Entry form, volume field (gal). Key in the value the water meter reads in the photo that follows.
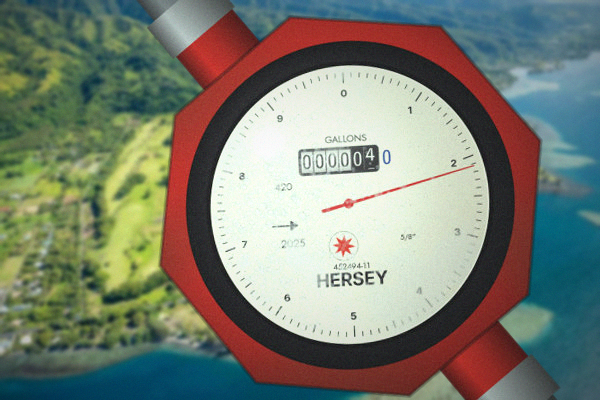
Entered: 42.1 gal
